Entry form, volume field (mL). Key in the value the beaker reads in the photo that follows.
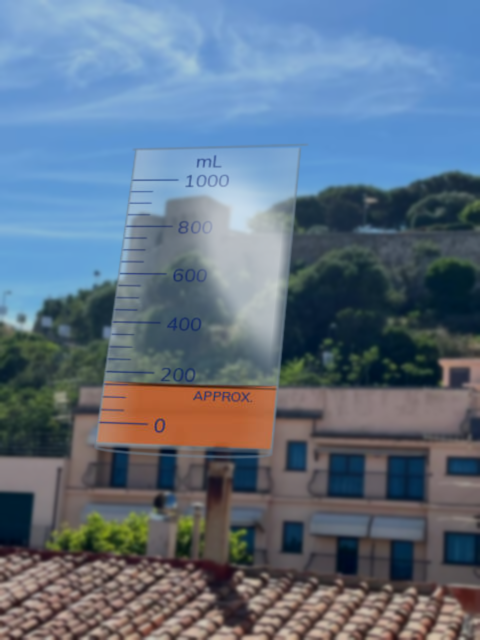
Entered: 150 mL
